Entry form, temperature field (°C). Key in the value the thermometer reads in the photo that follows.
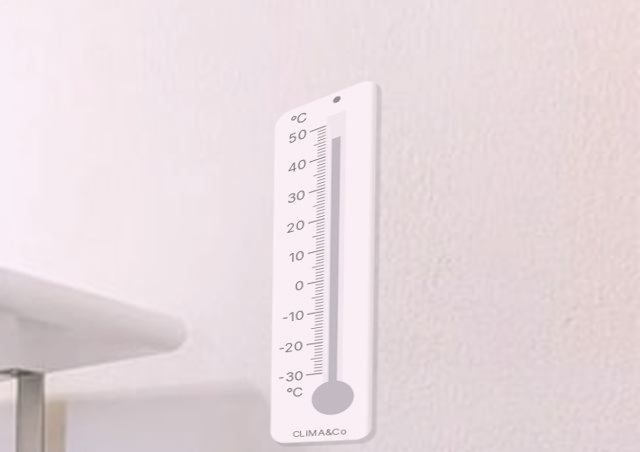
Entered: 45 °C
